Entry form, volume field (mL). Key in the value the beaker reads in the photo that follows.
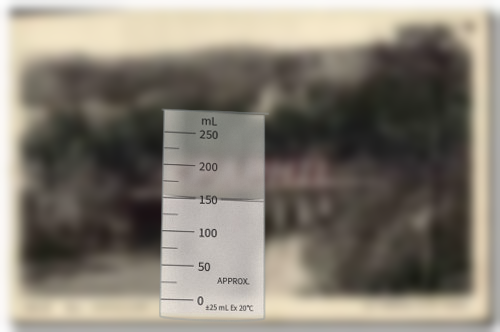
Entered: 150 mL
